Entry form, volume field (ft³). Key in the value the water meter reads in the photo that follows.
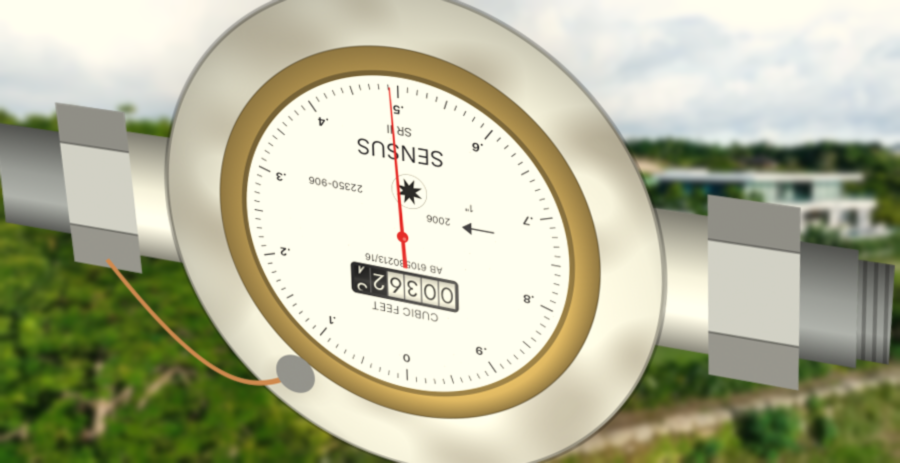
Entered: 3623.49 ft³
